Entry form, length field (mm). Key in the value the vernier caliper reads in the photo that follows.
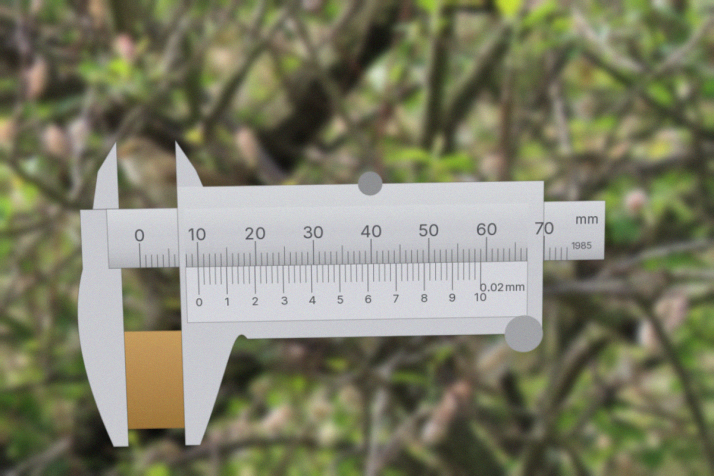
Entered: 10.0 mm
